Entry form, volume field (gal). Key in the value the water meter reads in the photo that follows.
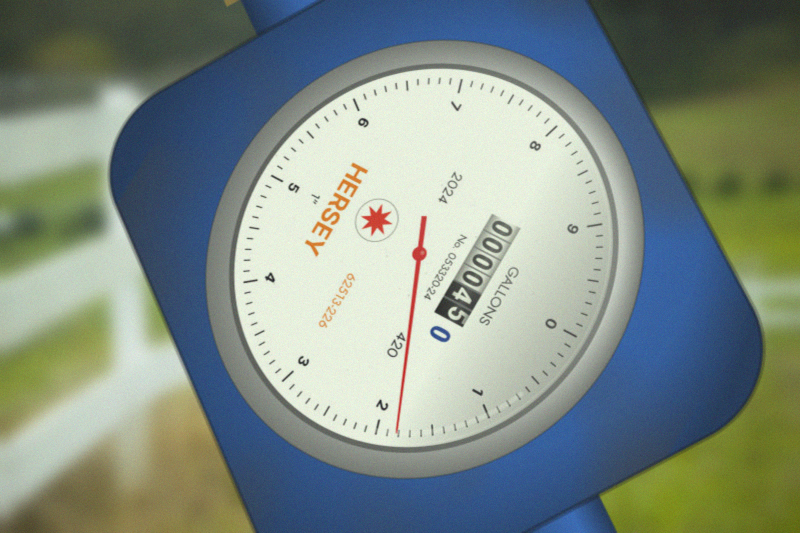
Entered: 451.8 gal
